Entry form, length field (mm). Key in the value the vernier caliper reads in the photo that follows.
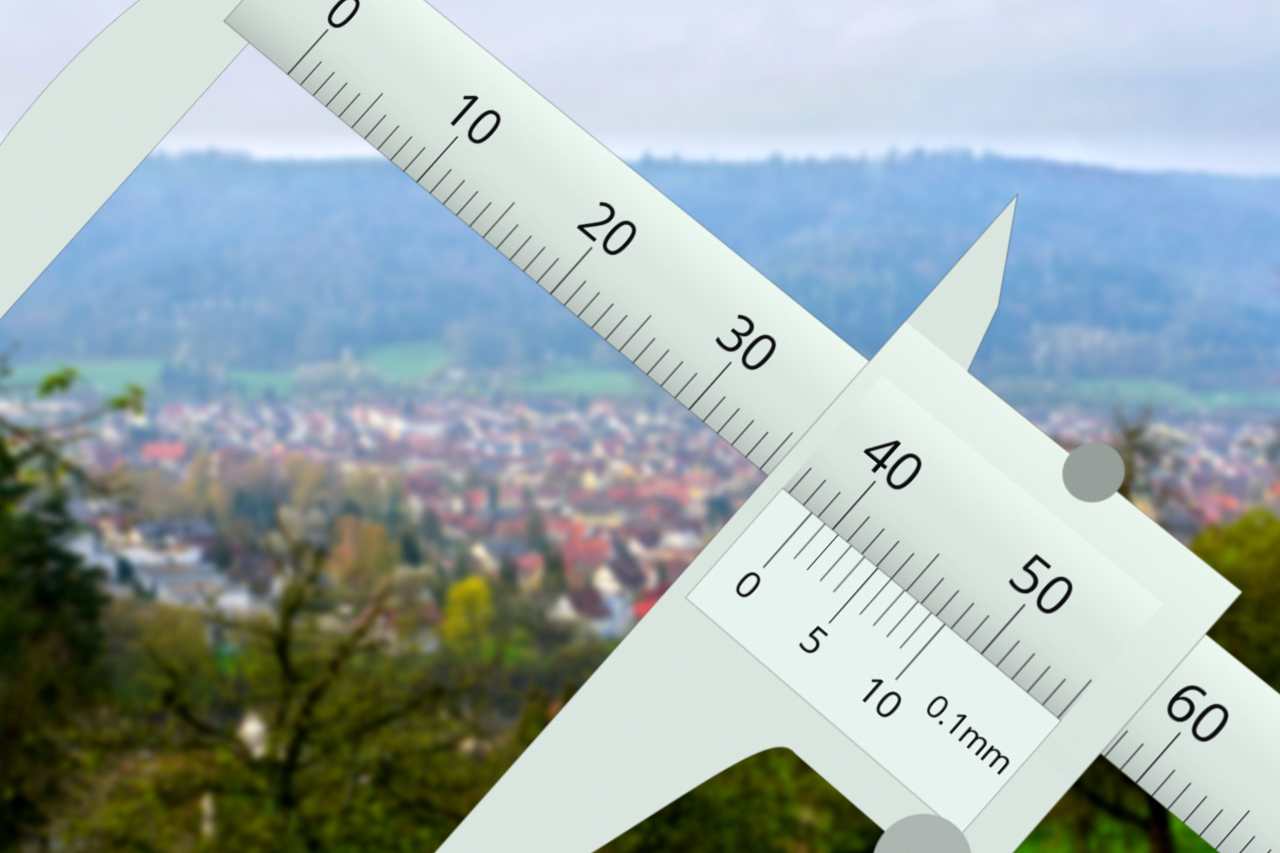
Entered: 38.6 mm
